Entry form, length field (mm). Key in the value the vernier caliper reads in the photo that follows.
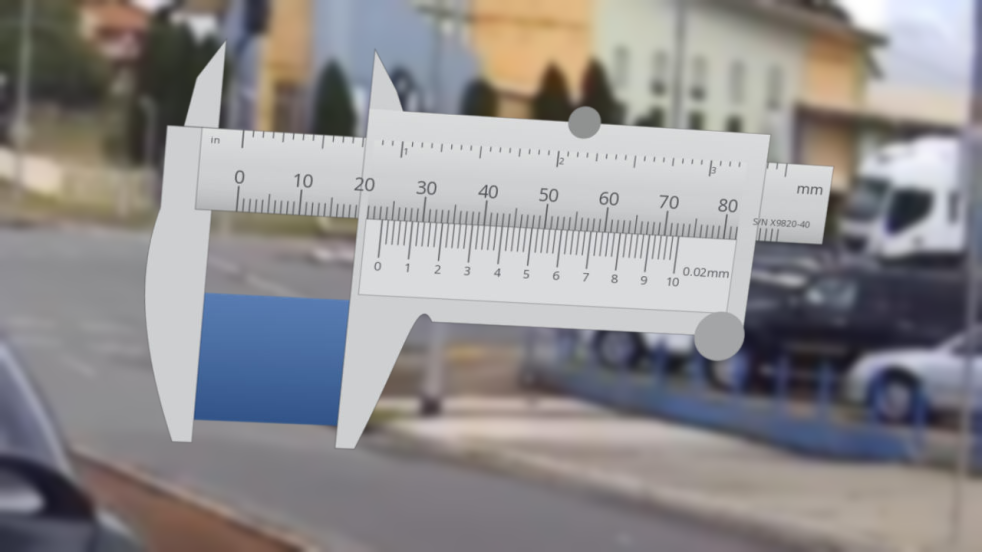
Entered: 23.4 mm
